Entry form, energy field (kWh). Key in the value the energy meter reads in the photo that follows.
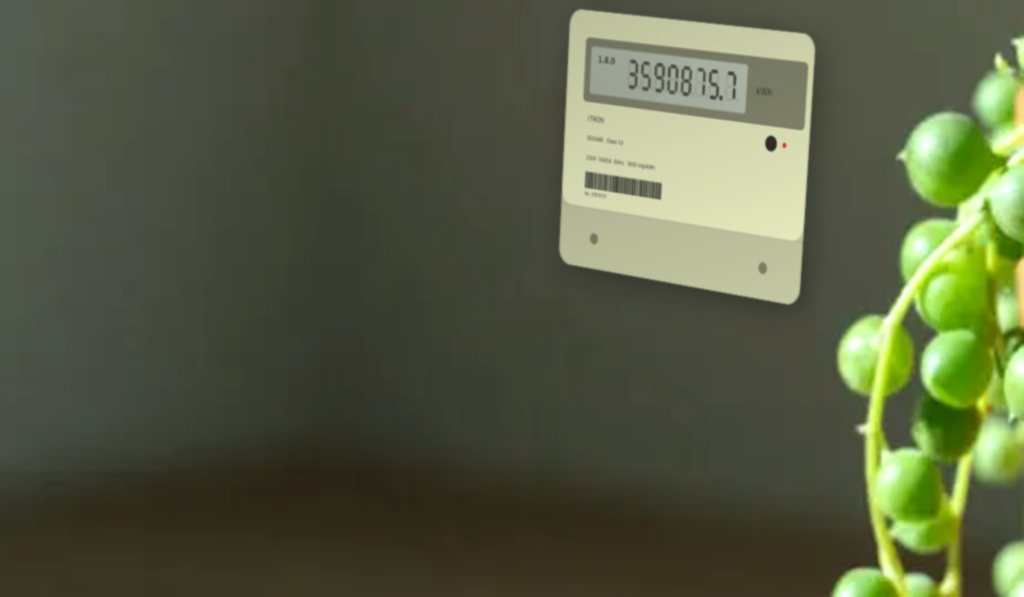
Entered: 3590875.7 kWh
